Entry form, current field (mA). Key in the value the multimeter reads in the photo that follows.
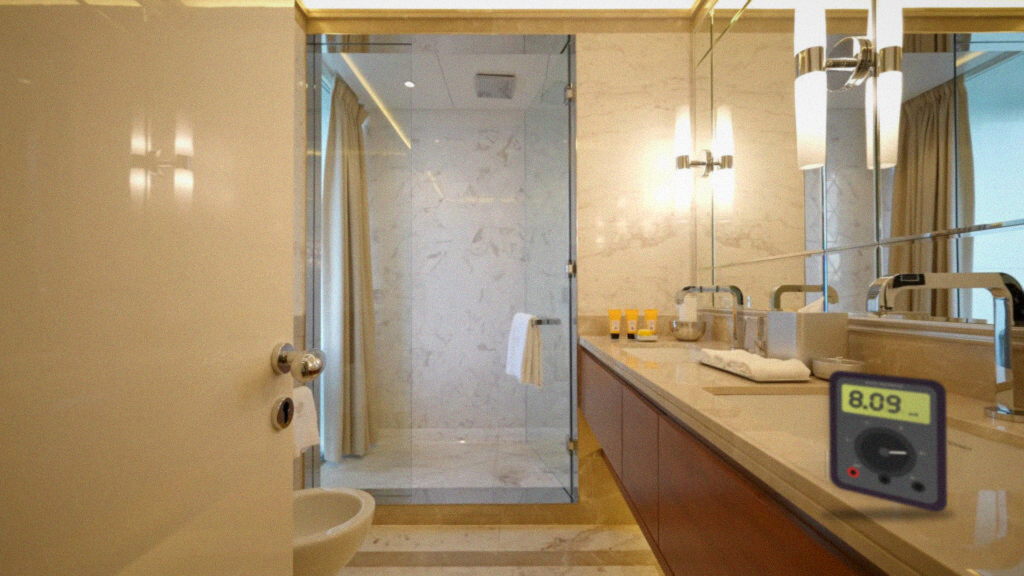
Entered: 8.09 mA
